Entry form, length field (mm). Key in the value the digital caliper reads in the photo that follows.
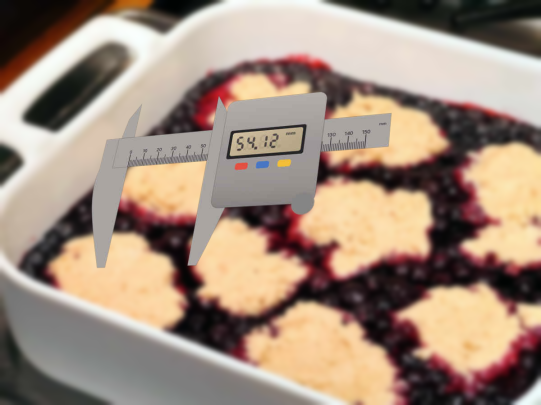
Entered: 54.12 mm
